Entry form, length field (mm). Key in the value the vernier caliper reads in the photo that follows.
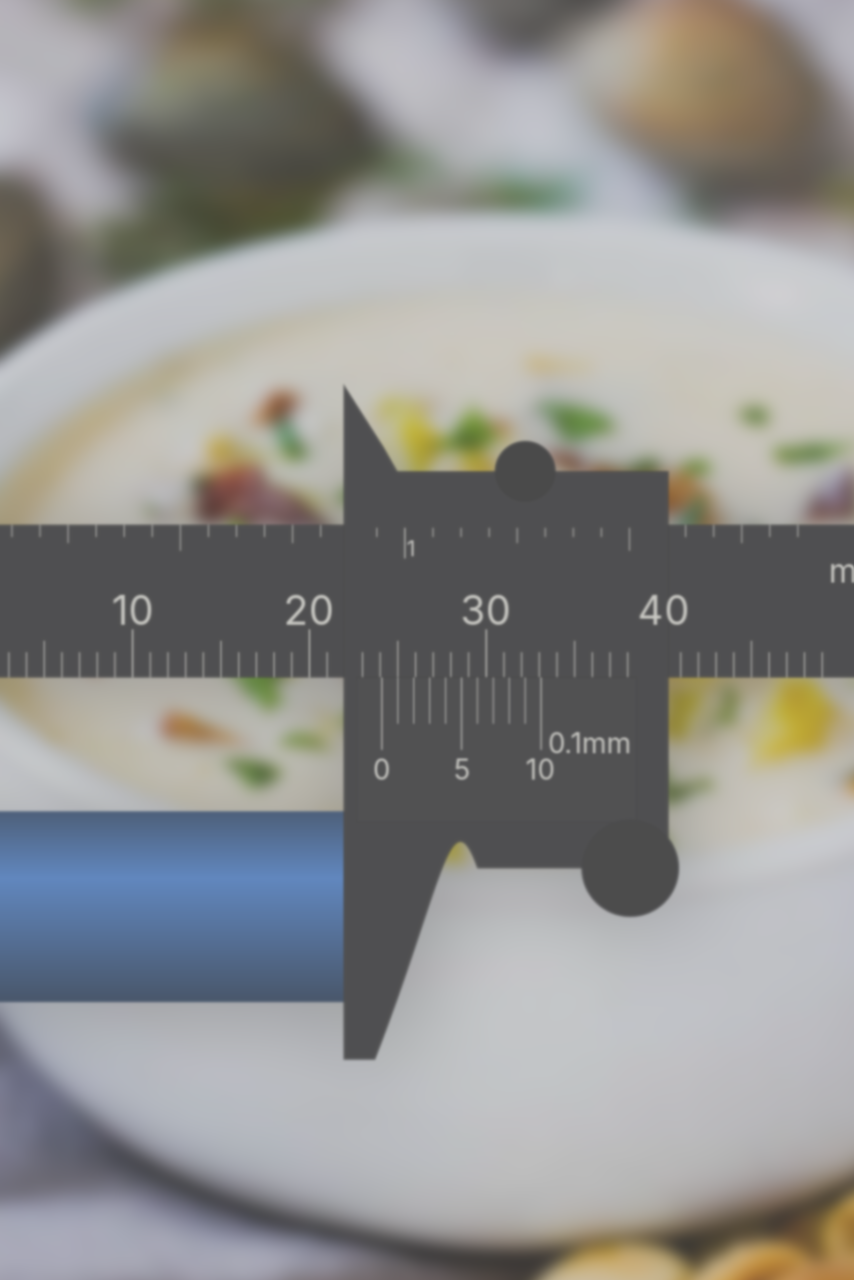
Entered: 24.1 mm
